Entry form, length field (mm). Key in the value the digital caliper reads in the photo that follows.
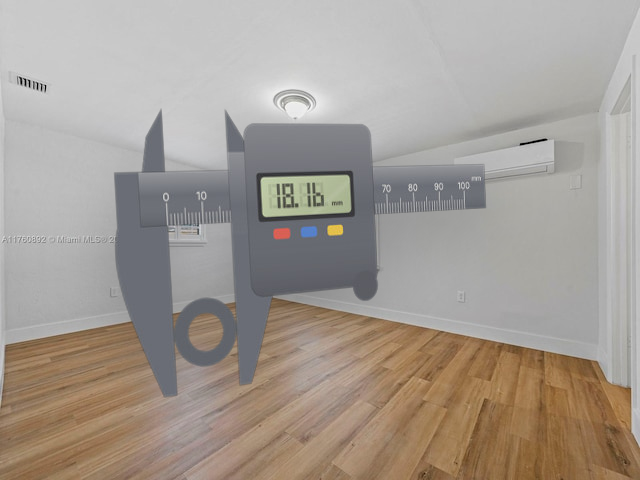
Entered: 18.16 mm
